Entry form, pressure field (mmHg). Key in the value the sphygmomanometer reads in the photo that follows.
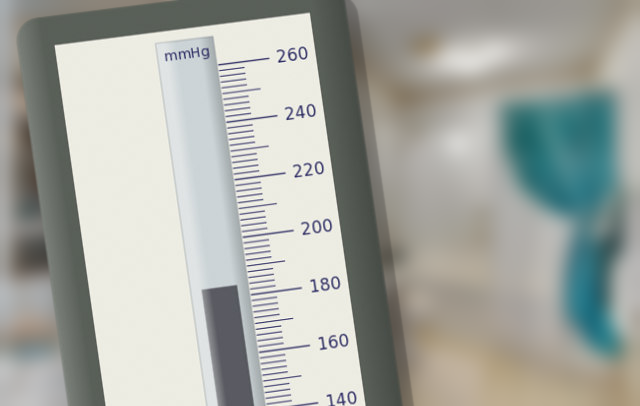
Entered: 184 mmHg
